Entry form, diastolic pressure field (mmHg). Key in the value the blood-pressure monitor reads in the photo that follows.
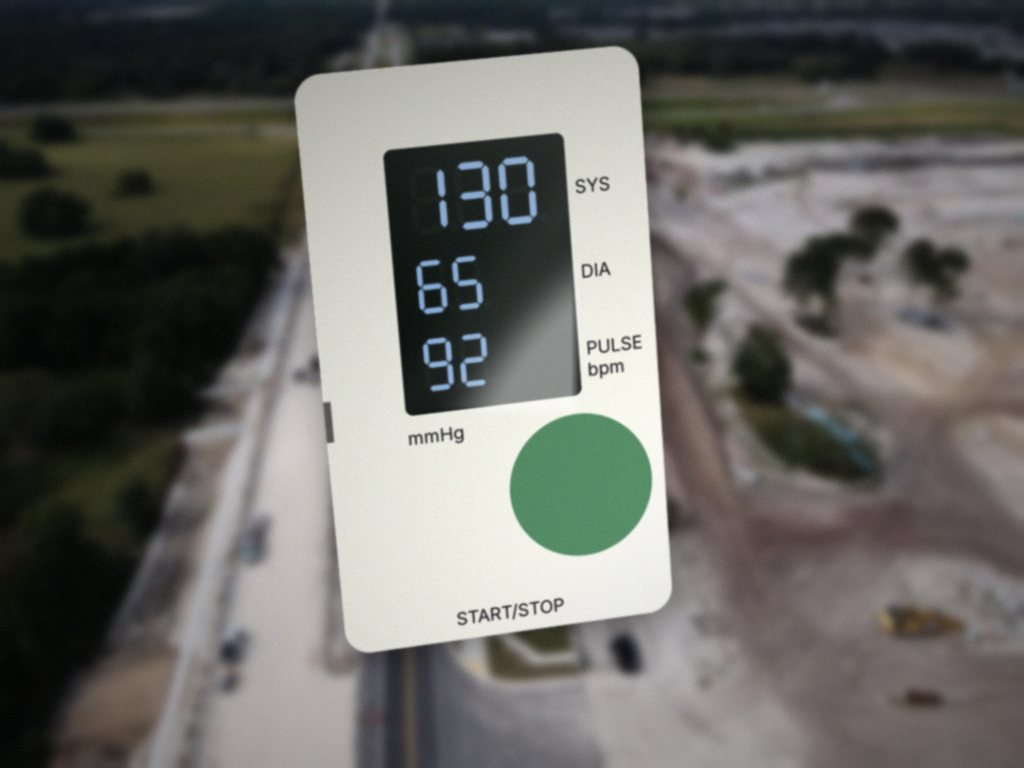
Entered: 65 mmHg
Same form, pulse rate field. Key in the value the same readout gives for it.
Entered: 92 bpm
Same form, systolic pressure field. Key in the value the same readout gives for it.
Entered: 130 mmHg
